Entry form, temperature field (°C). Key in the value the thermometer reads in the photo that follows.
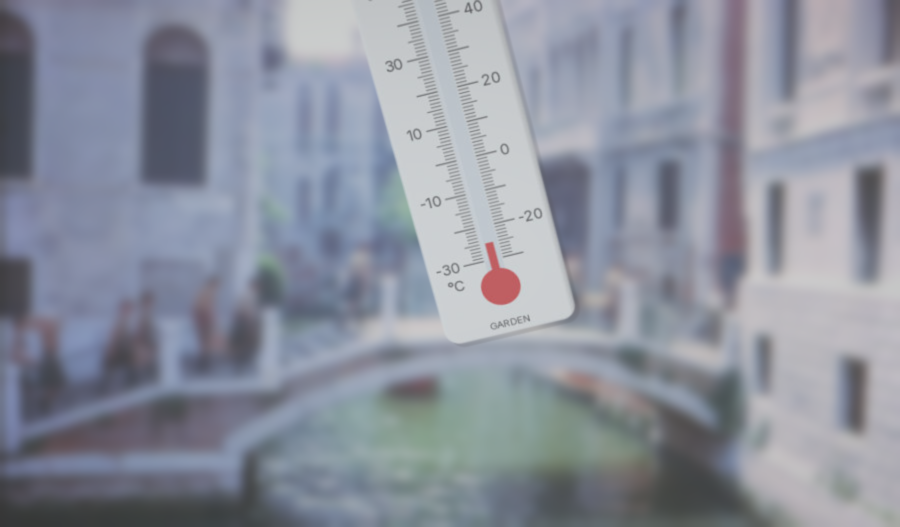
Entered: -25 °C
